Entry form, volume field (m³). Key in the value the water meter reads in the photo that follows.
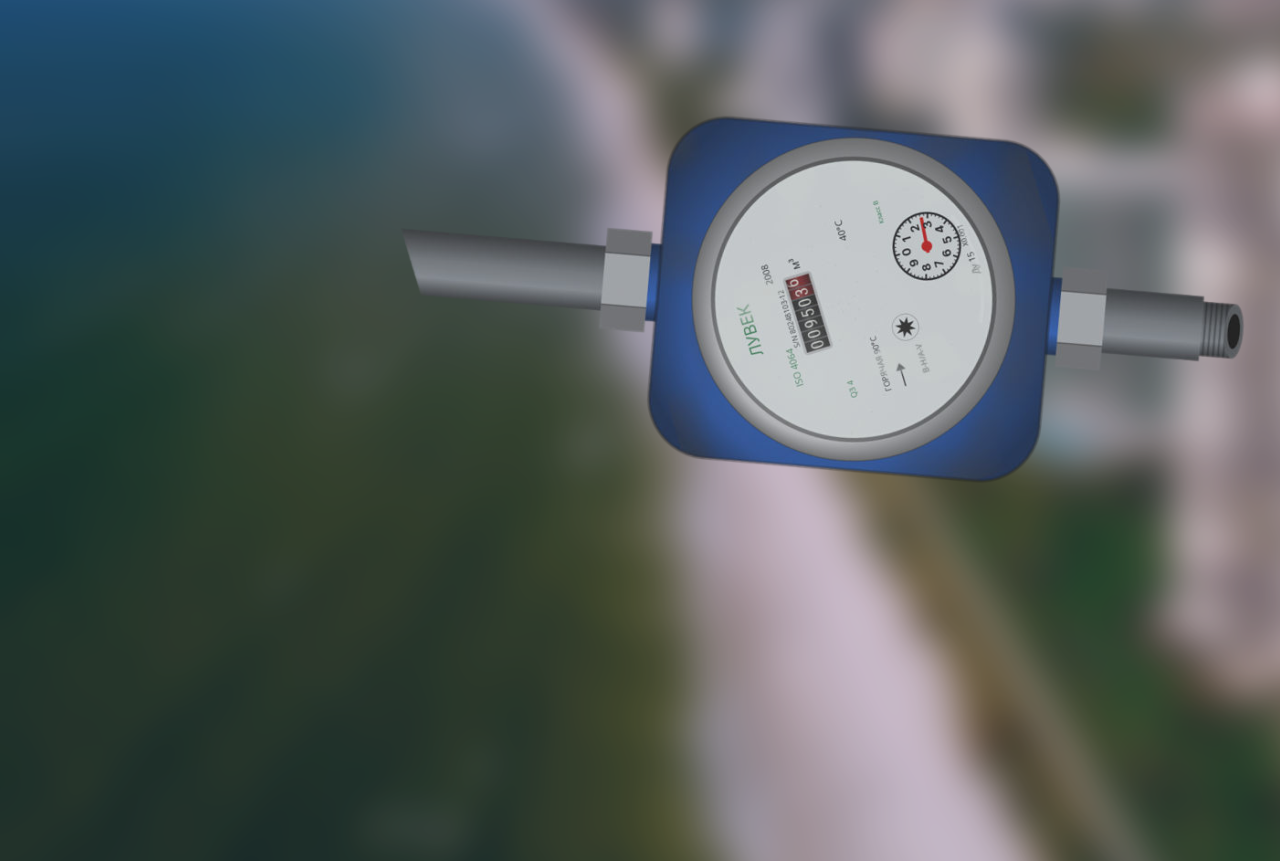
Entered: 950.362 m³
